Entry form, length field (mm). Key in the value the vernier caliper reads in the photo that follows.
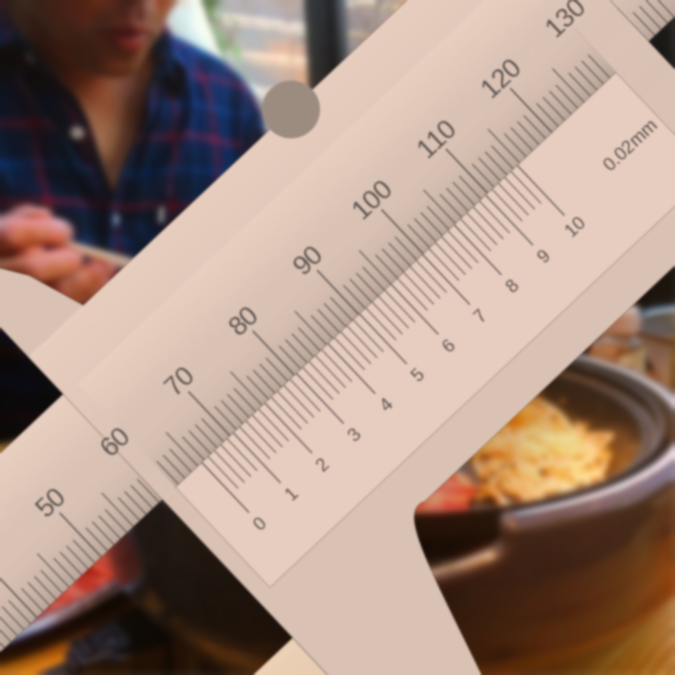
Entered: 65.6 mm
